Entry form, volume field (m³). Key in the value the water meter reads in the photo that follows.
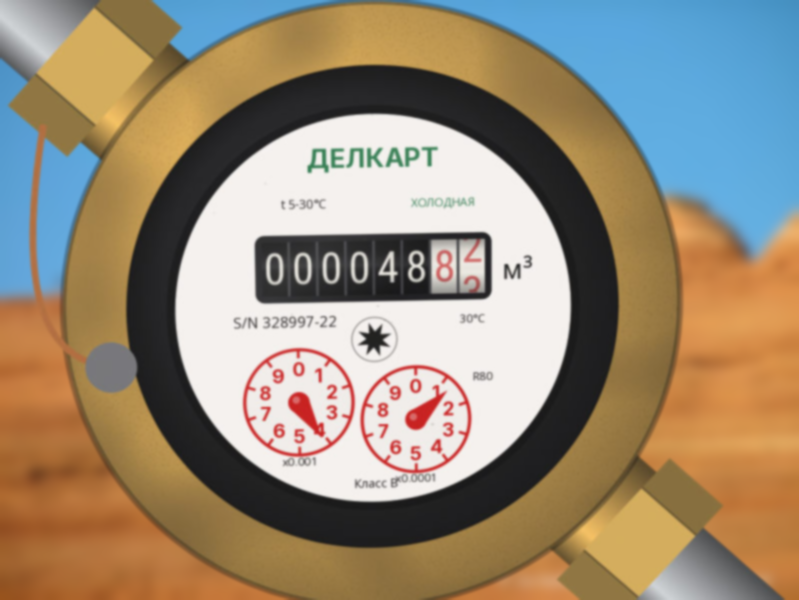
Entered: 48.8241 m³
